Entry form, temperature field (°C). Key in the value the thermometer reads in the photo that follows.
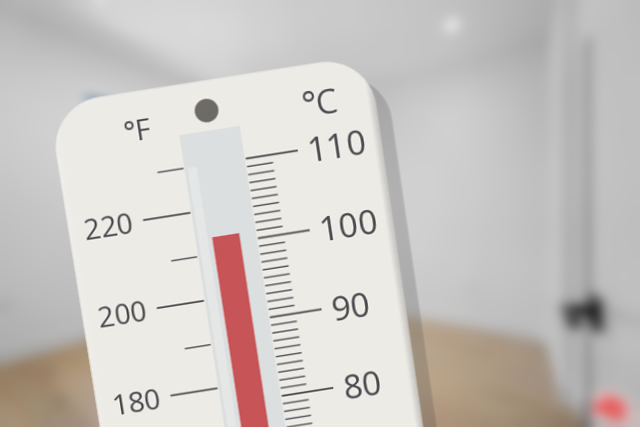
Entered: 101 °C
